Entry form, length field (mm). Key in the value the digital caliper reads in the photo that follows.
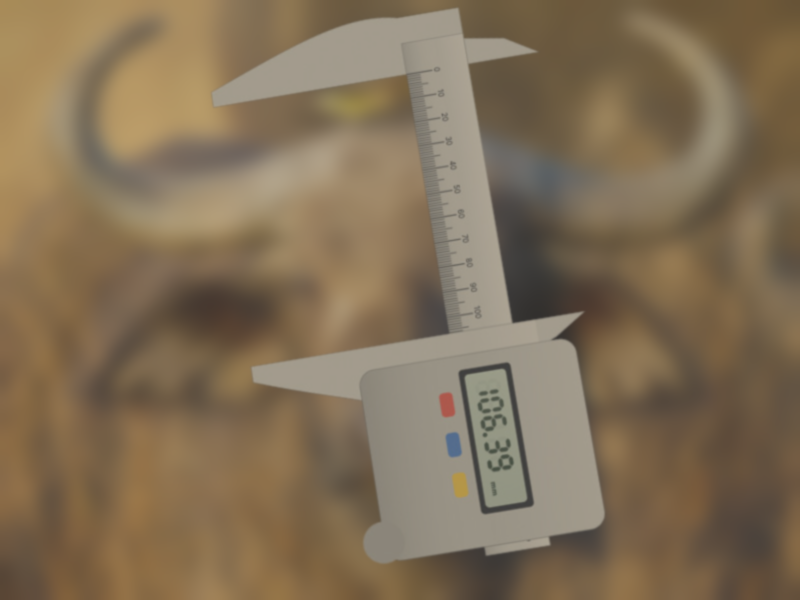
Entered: 106.39 mm
